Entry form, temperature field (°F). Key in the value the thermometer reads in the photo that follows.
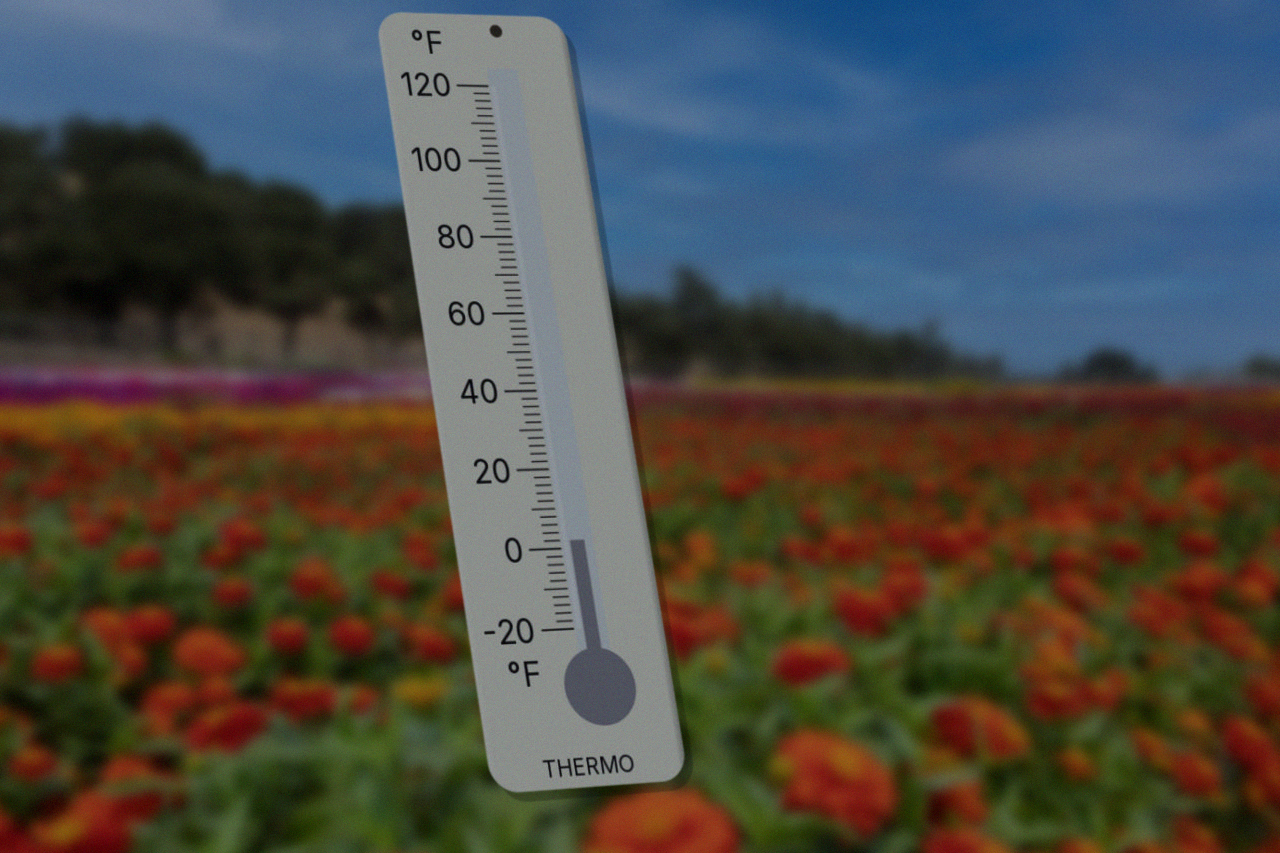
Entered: 2 °F
